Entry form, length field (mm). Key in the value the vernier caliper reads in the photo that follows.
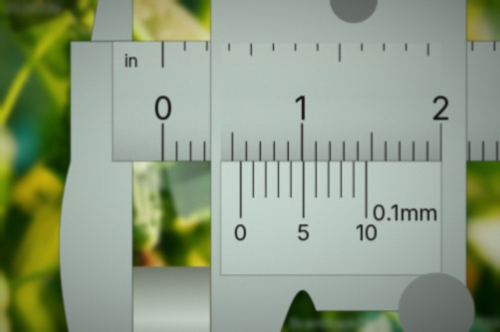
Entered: 5.6 mm
